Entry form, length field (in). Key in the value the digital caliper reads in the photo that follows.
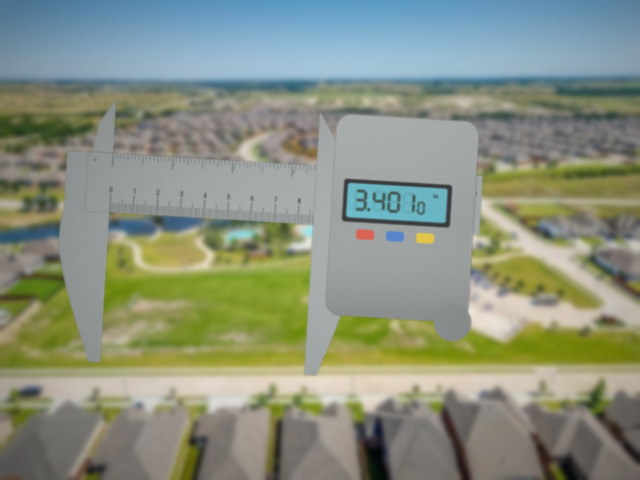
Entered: 3.4010 in
